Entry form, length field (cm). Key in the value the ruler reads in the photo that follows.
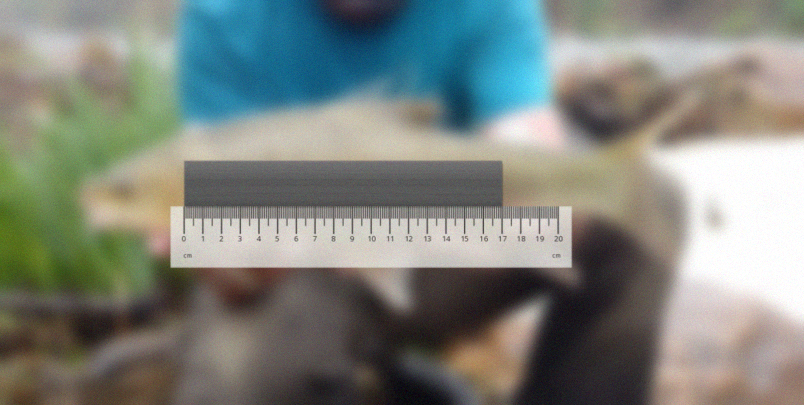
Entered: 17 cm
